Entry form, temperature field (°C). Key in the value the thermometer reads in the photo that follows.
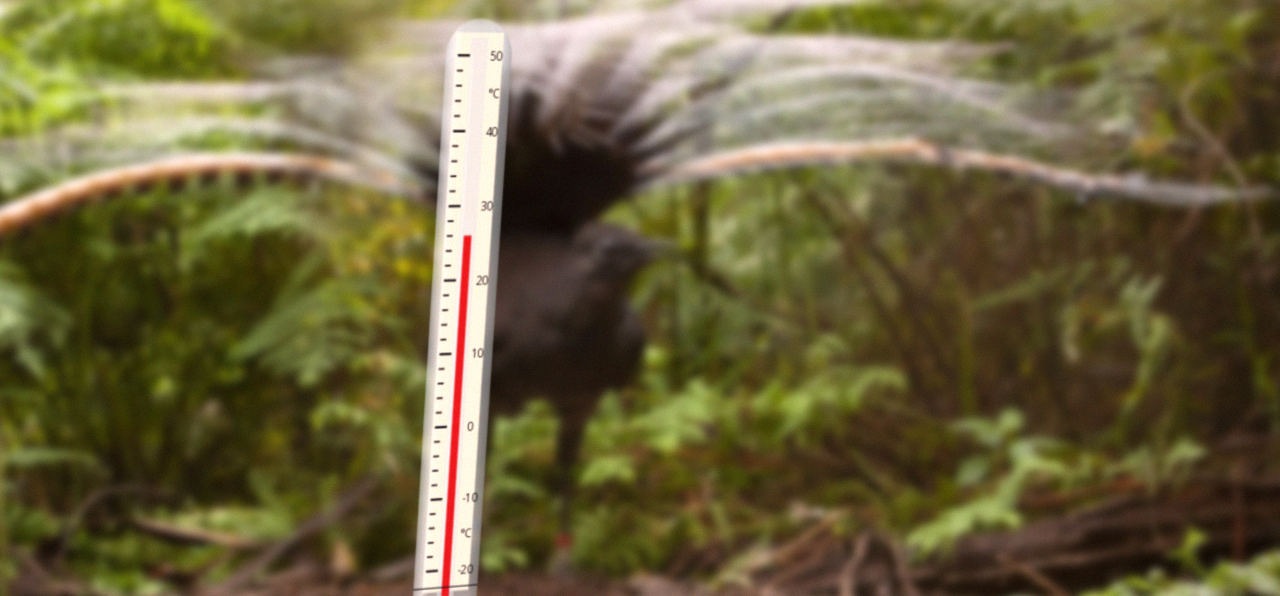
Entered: 26 °C
